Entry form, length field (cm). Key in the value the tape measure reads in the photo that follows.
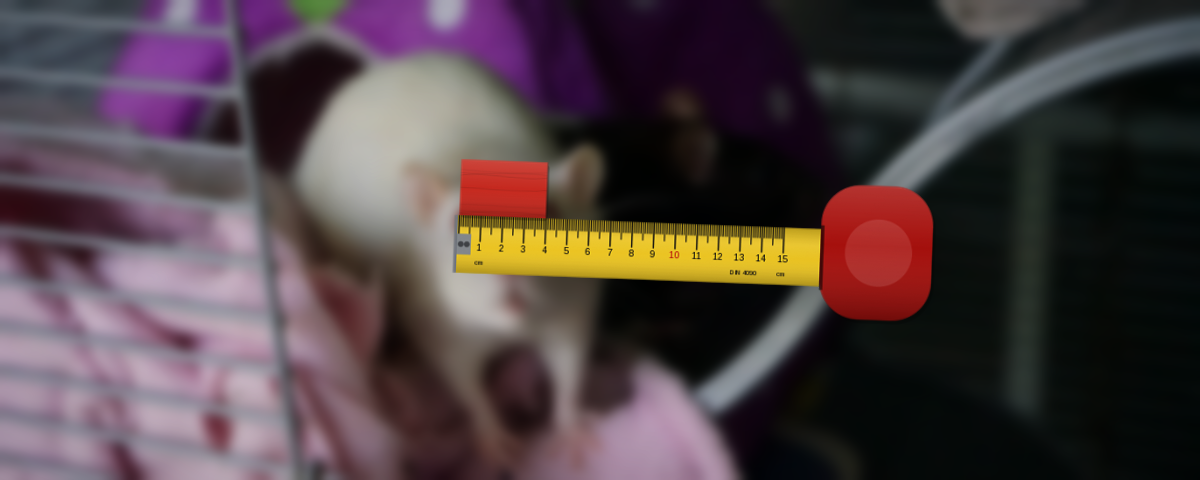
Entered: 4 cm
